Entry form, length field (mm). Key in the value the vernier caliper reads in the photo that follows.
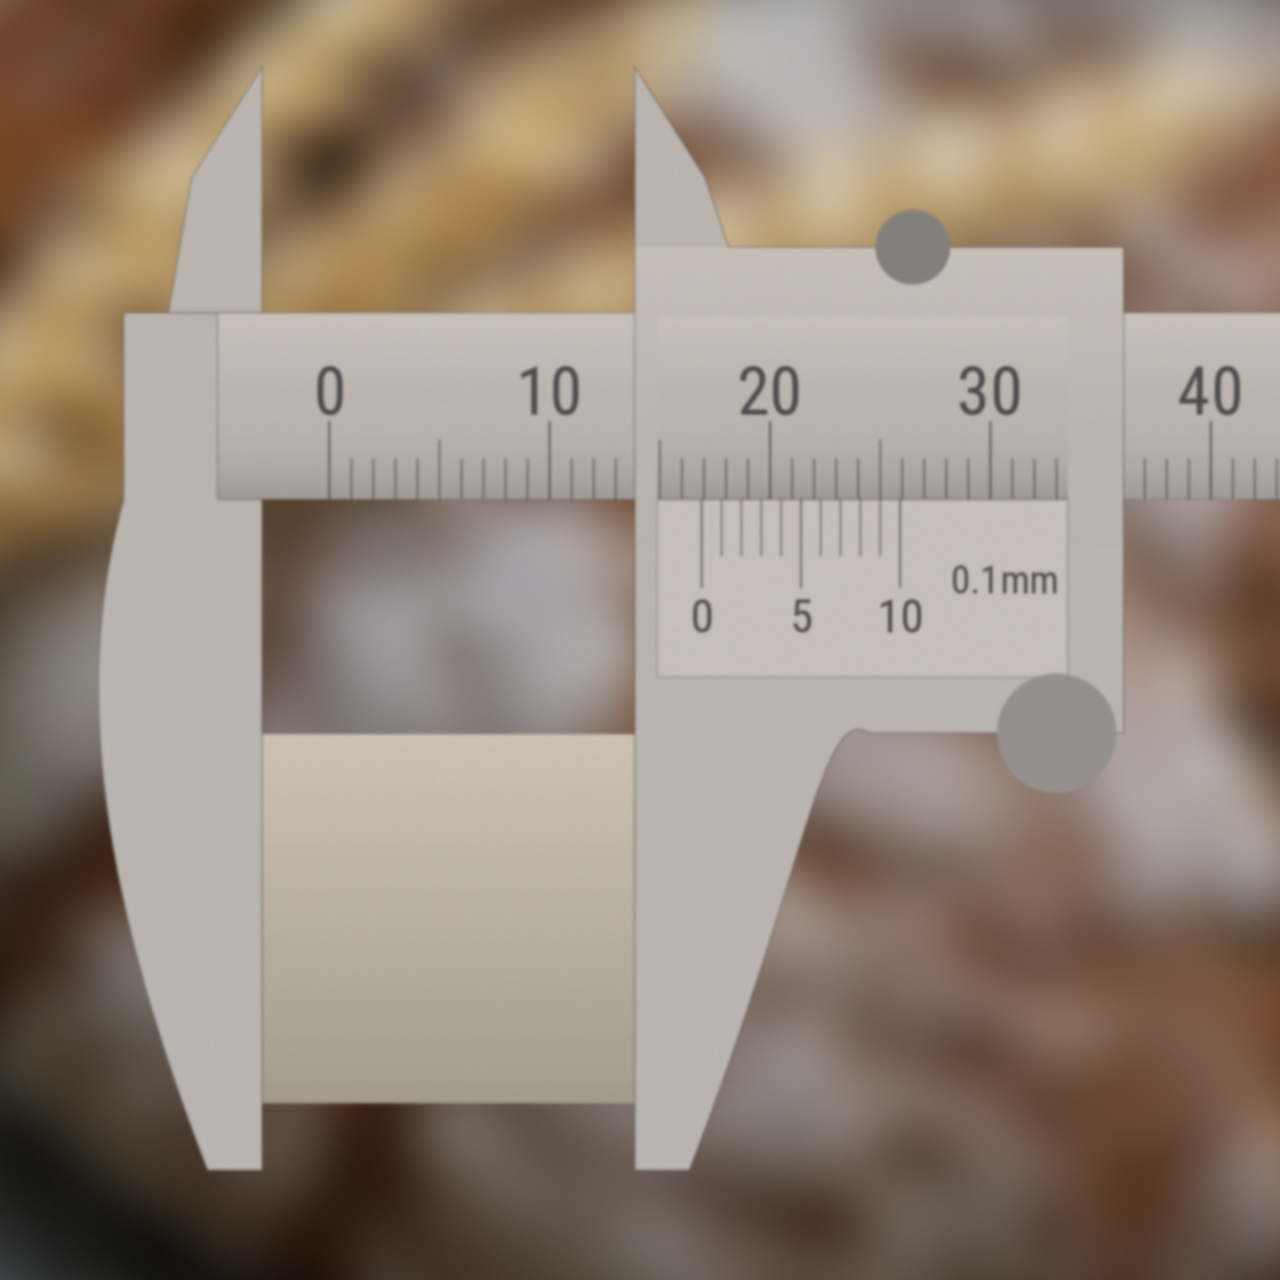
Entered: 16.9 mm
